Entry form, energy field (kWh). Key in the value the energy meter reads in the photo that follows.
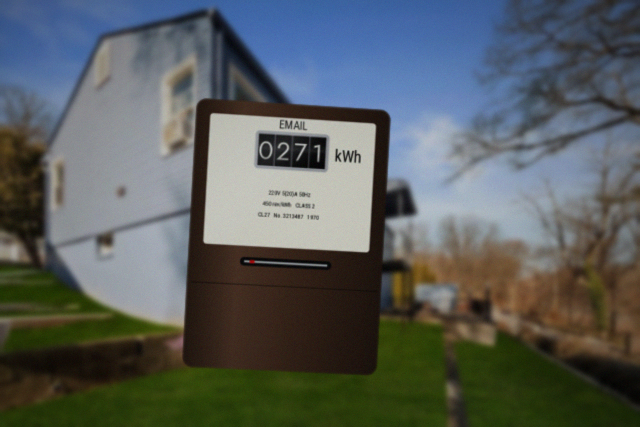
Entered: 271 kWh
